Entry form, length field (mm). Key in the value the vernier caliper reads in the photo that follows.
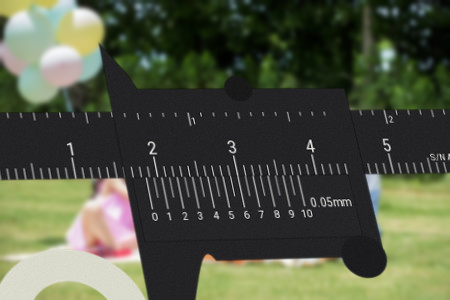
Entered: 18.6 mm
